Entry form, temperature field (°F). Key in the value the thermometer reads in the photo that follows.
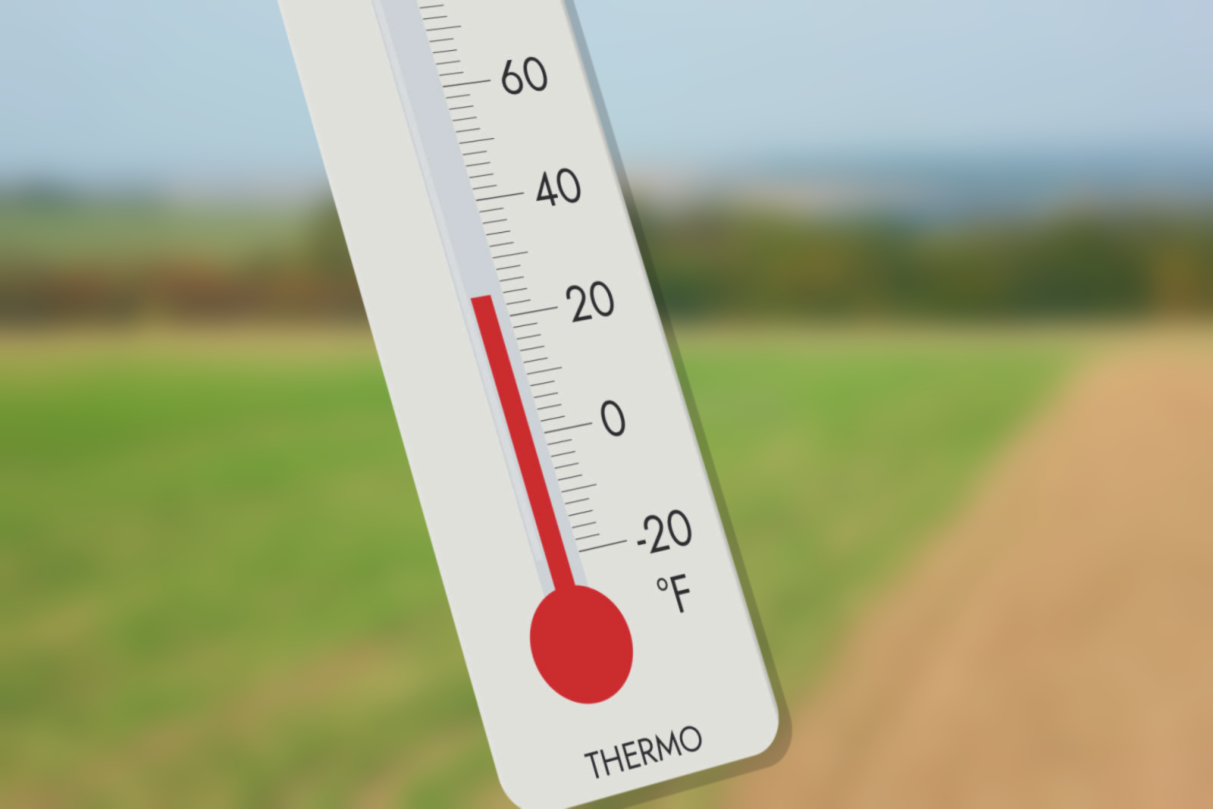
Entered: 24 °F
